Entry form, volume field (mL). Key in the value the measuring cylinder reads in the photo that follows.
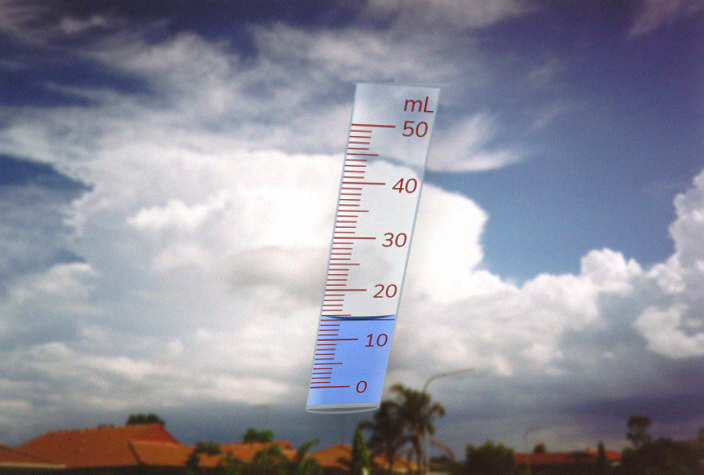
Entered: 14 mL
